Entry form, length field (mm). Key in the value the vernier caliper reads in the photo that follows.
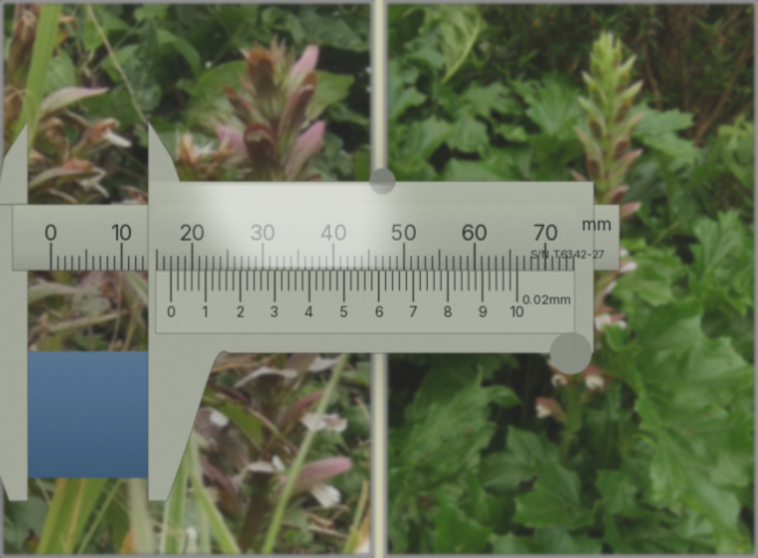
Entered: 17.0 mm
